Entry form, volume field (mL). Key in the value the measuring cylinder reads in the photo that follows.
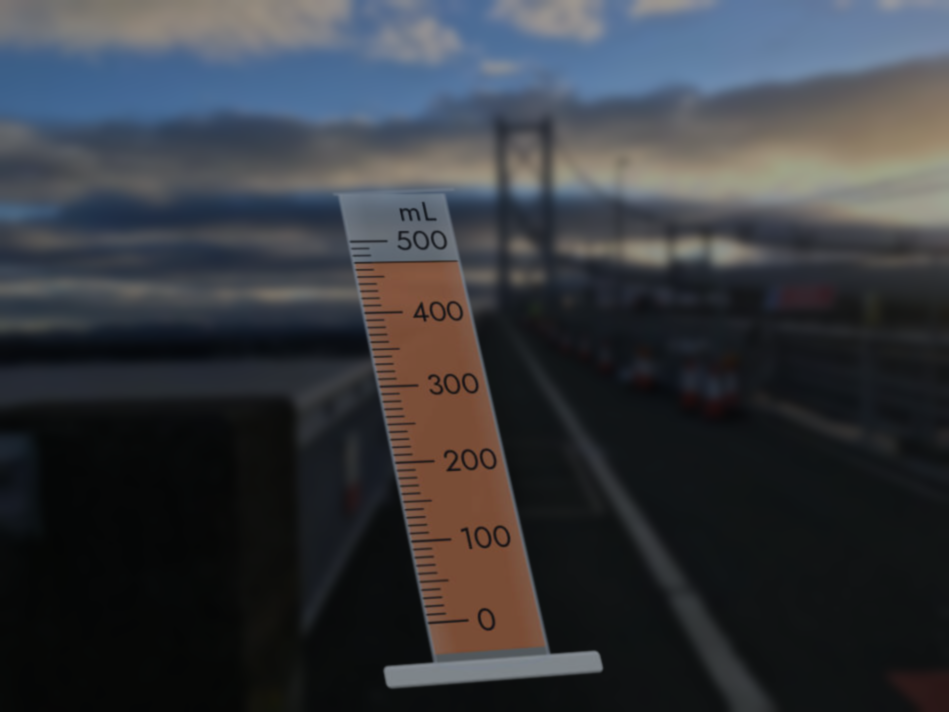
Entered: 470 mL
